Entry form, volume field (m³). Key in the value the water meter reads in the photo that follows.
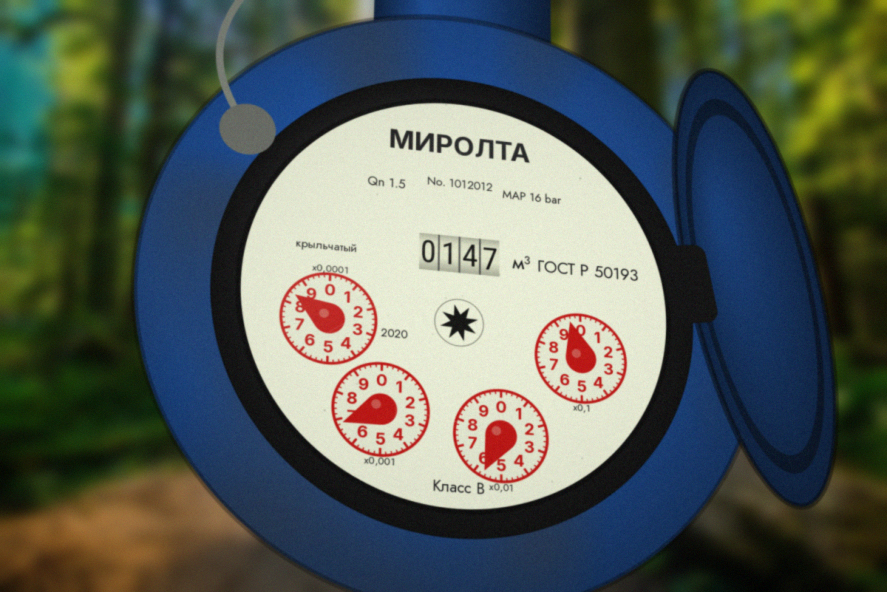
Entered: 146.9568 m³
